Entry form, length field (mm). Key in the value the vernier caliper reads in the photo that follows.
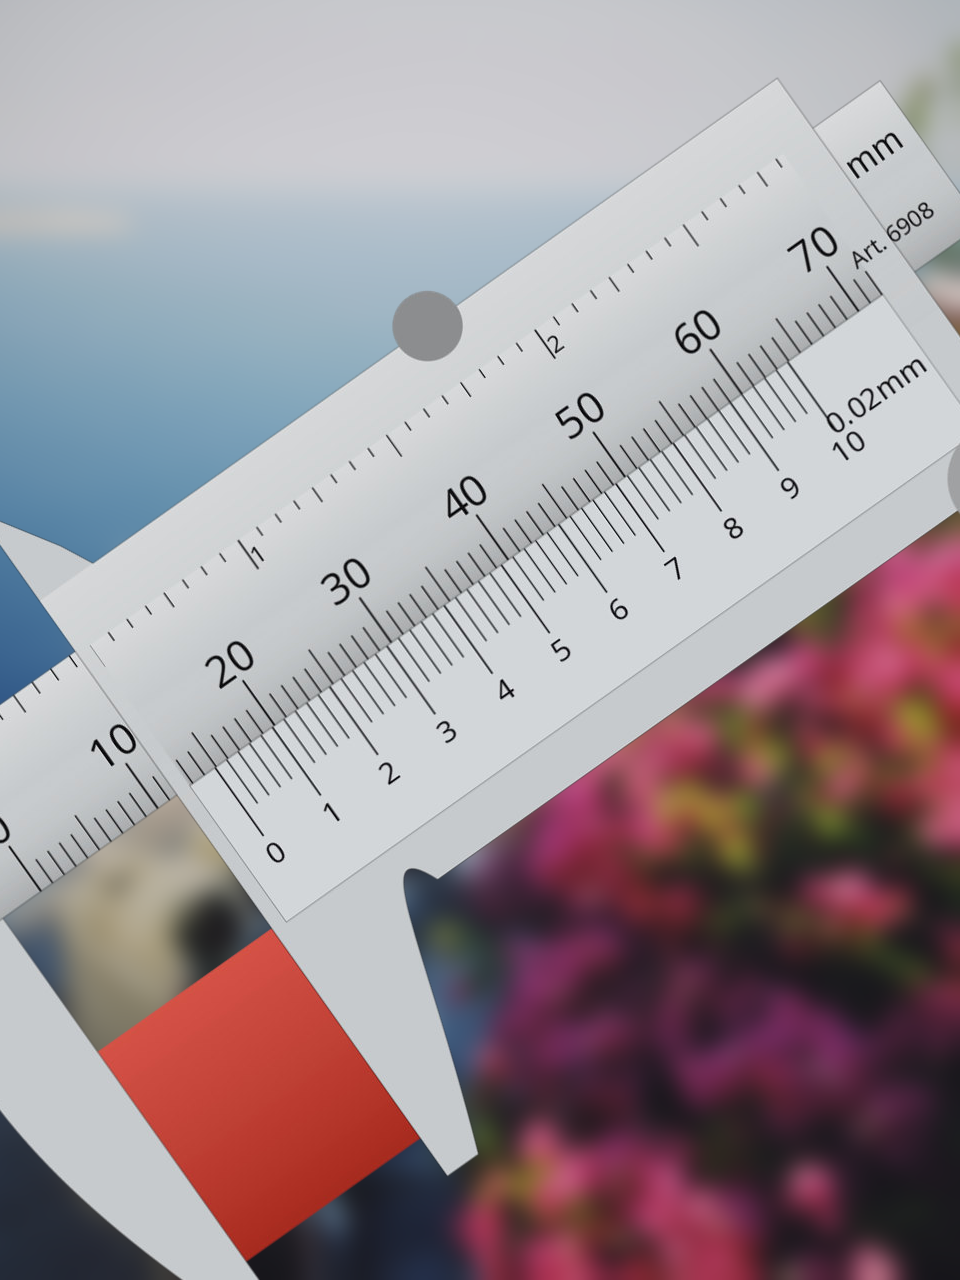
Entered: 14.9 mm
